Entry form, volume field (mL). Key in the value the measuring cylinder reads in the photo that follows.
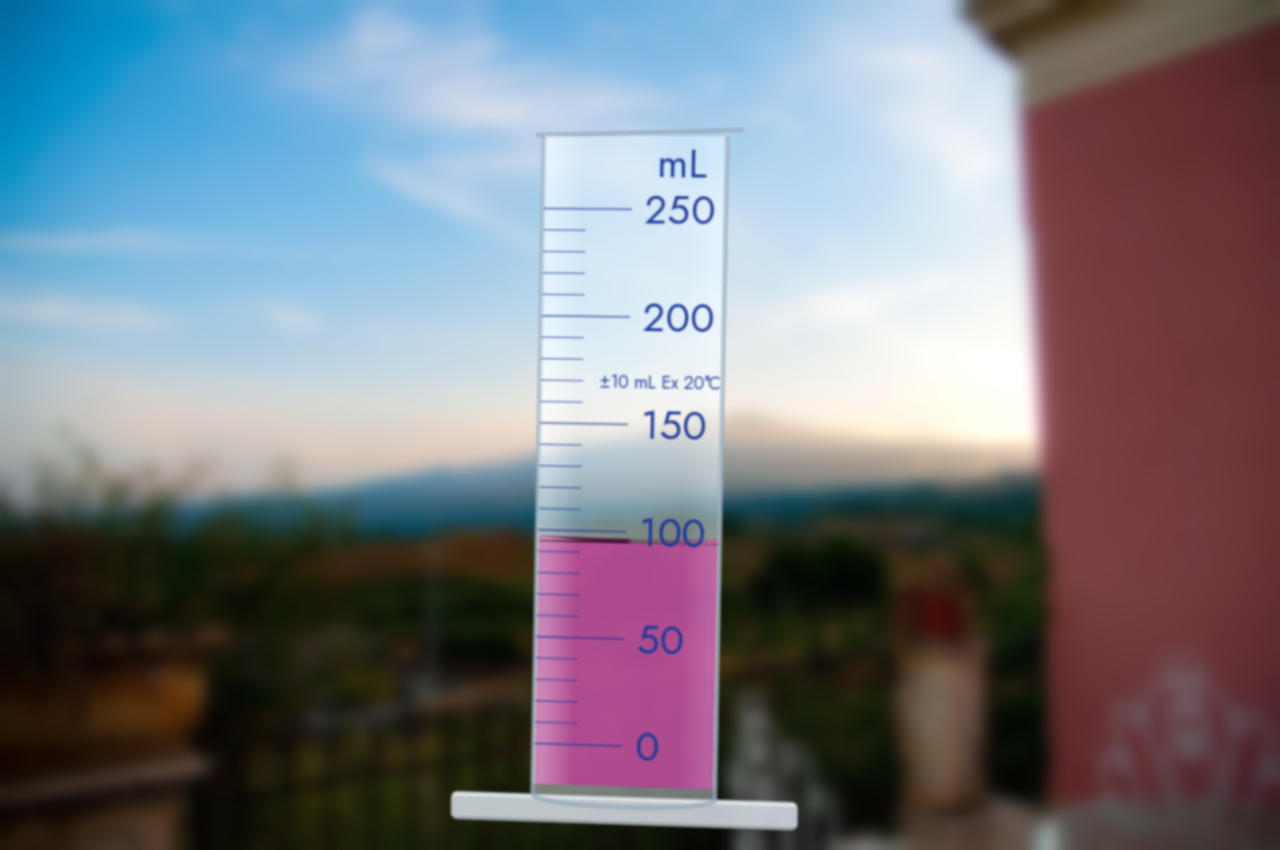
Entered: 95 mL
